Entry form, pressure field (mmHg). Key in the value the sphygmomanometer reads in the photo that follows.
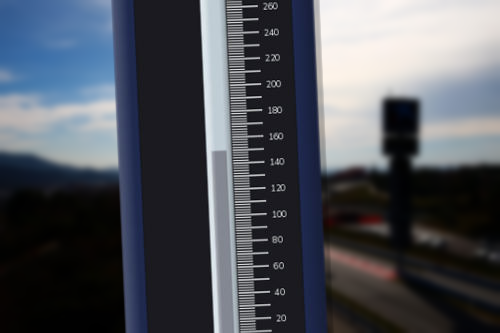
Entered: 150 mmHg
